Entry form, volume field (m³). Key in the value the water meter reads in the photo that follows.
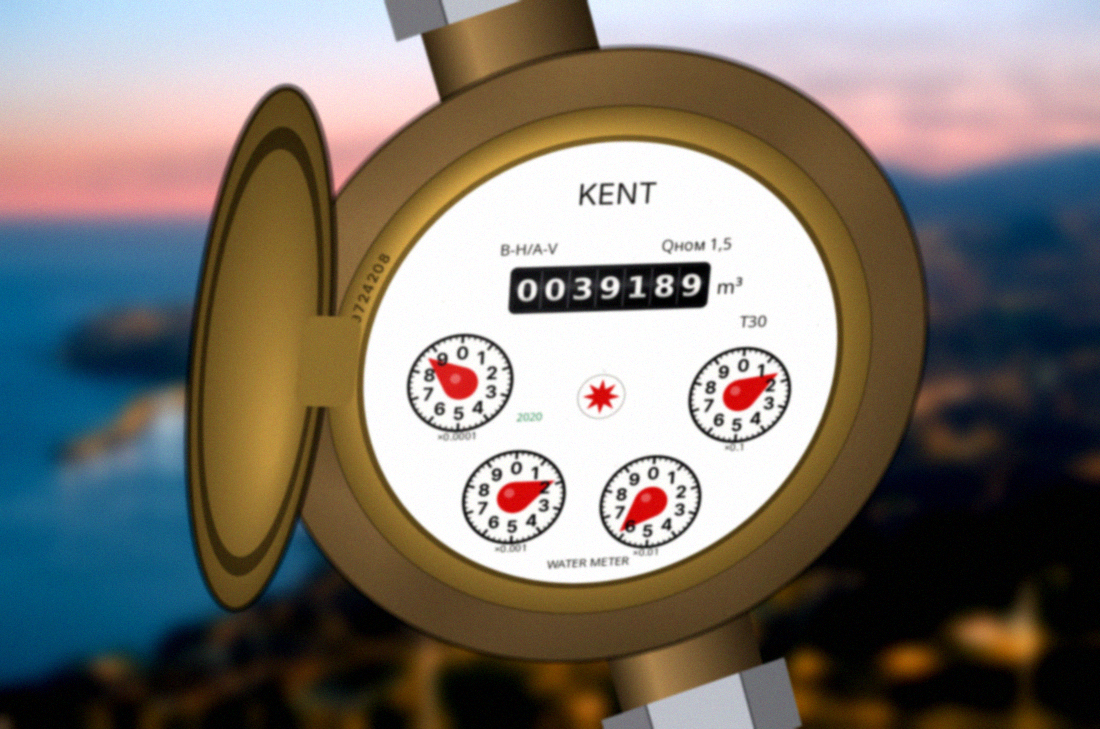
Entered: 39189.1618 m³
